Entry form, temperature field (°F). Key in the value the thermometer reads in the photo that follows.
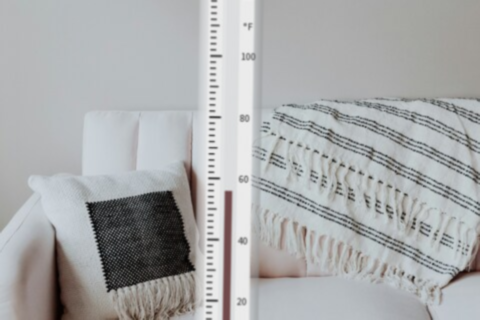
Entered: 56 °F
